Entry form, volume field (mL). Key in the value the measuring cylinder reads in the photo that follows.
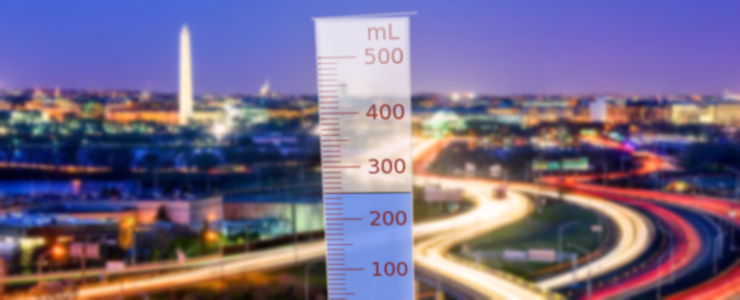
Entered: 250 mL
